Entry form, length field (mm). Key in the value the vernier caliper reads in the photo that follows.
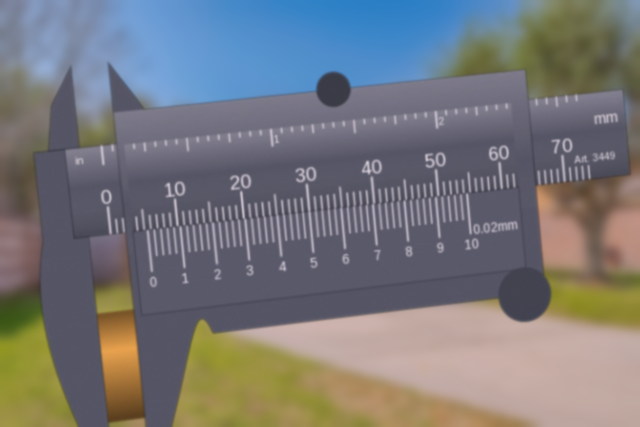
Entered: 5.5 mm
